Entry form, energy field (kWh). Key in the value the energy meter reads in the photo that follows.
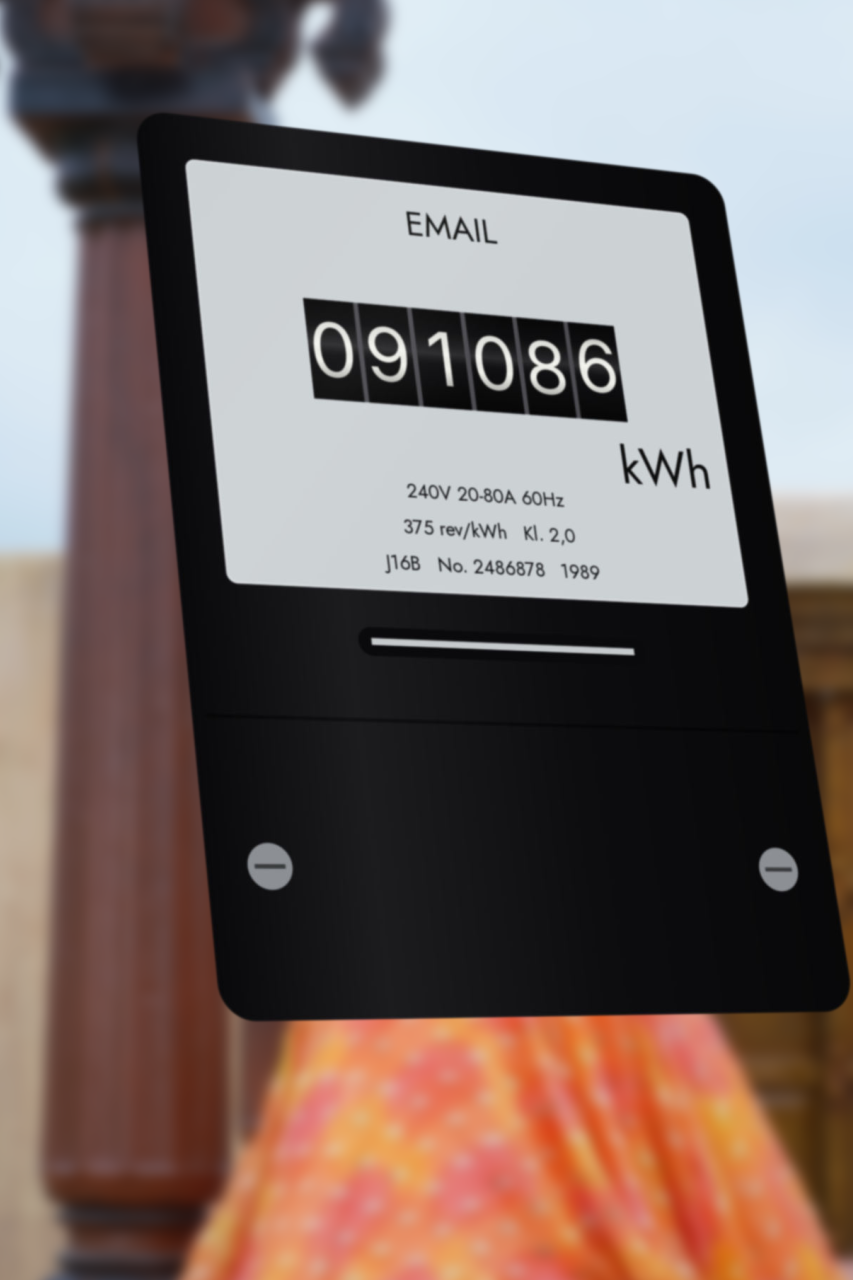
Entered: 91086 kWh
